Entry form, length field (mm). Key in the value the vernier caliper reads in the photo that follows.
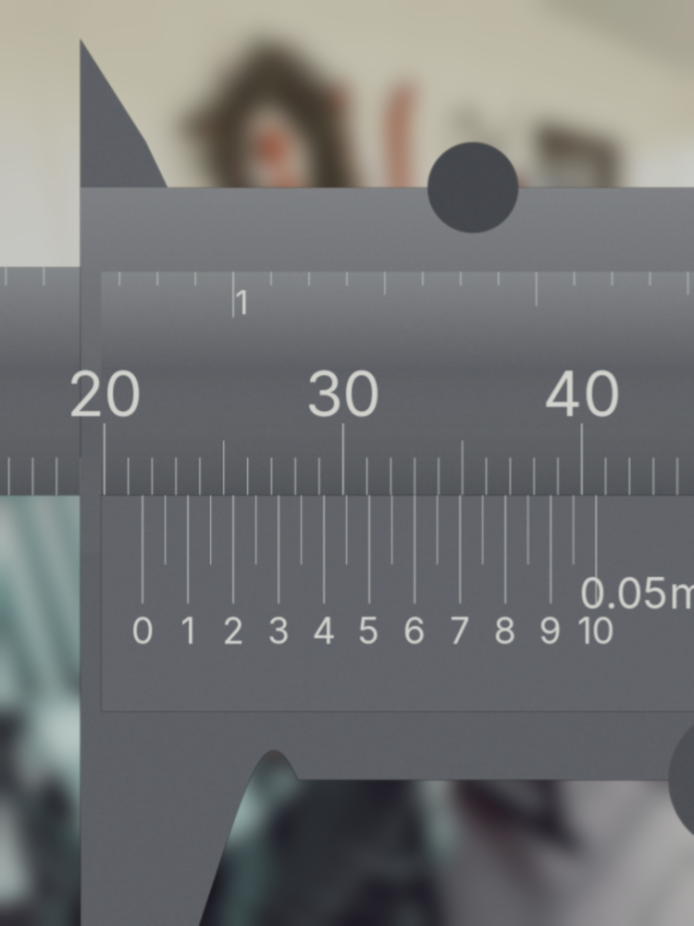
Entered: 21.6 mm
